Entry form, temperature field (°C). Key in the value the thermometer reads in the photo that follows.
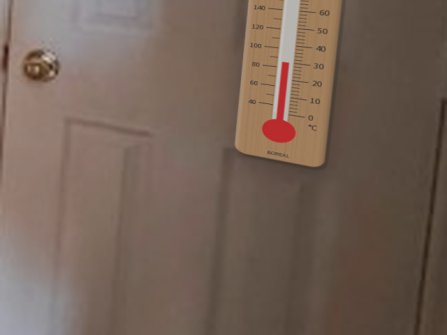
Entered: 30 °C
